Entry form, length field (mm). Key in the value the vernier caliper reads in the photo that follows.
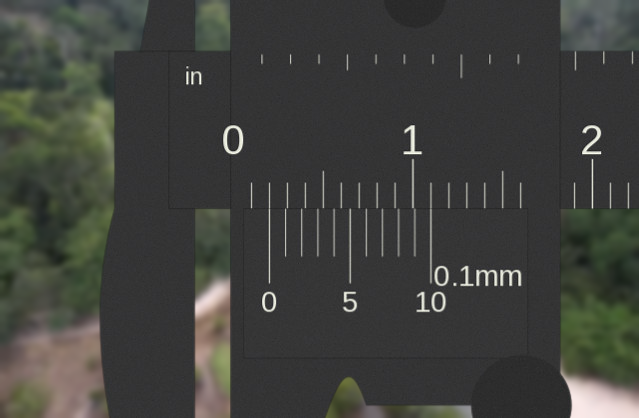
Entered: 2.0 mm
